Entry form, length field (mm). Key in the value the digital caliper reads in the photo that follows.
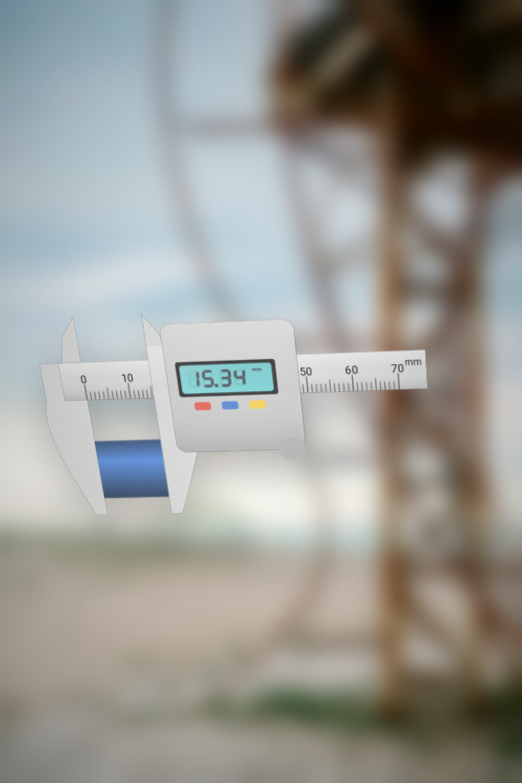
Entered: 15.34 mm
